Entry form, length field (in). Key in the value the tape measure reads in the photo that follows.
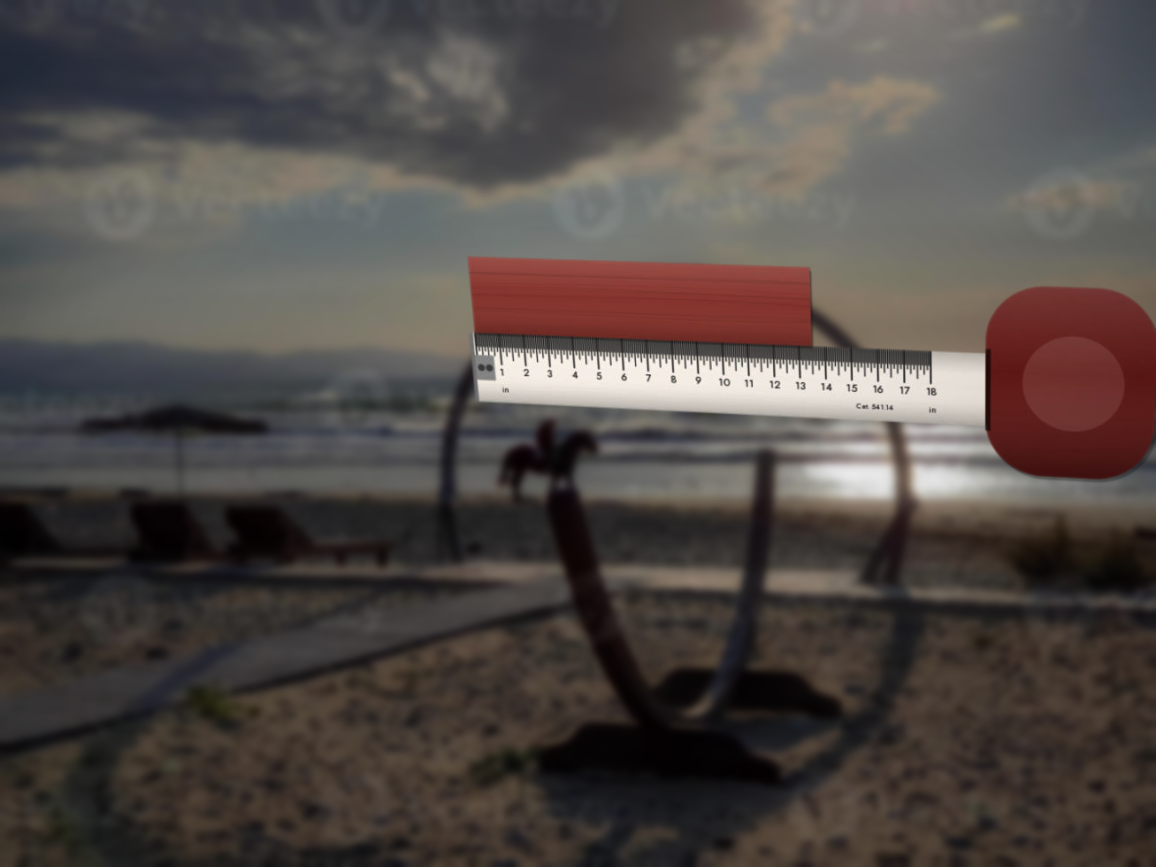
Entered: 13.5 in
